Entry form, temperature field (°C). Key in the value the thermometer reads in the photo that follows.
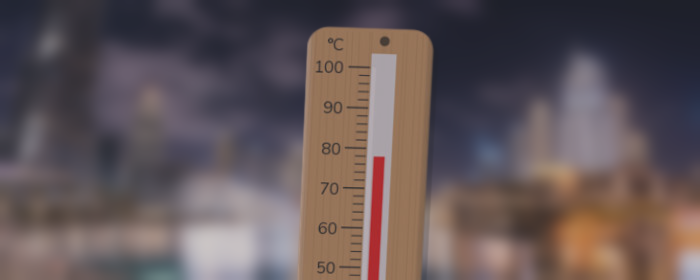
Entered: 78 °C
